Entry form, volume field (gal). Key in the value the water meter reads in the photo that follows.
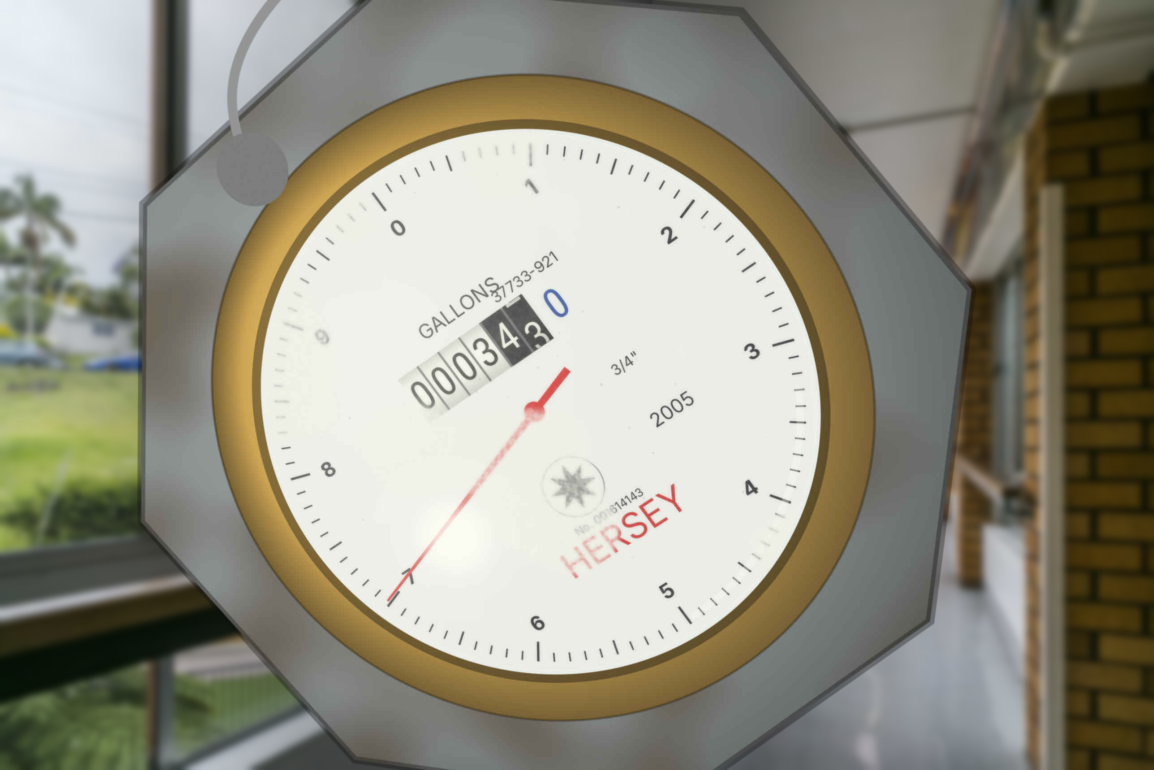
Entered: 3427.0 gal
